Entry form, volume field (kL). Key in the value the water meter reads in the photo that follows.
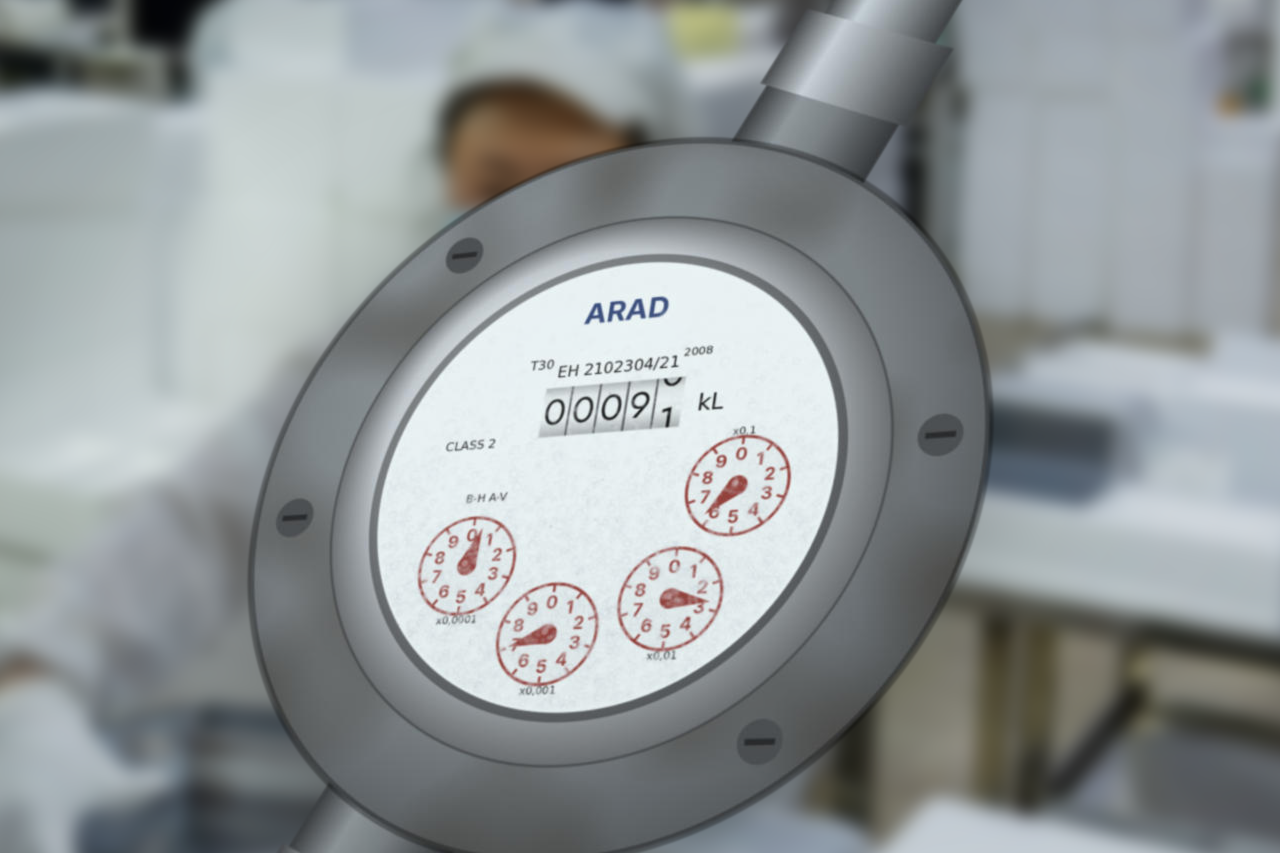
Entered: 90.6270 kL
